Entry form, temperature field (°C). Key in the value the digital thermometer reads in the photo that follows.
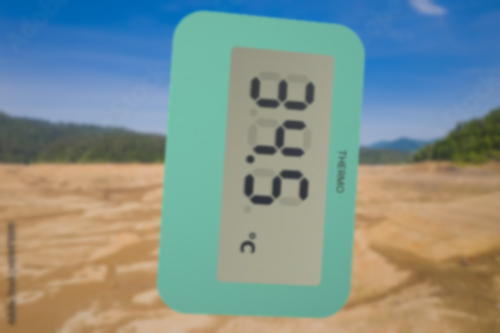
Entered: 34.5 °C
